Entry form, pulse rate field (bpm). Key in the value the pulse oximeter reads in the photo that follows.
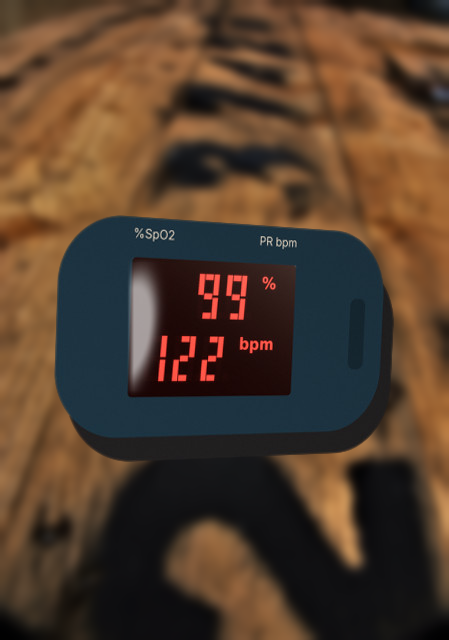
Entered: 122 bpm
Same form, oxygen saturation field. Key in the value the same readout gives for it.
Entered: 99 %
